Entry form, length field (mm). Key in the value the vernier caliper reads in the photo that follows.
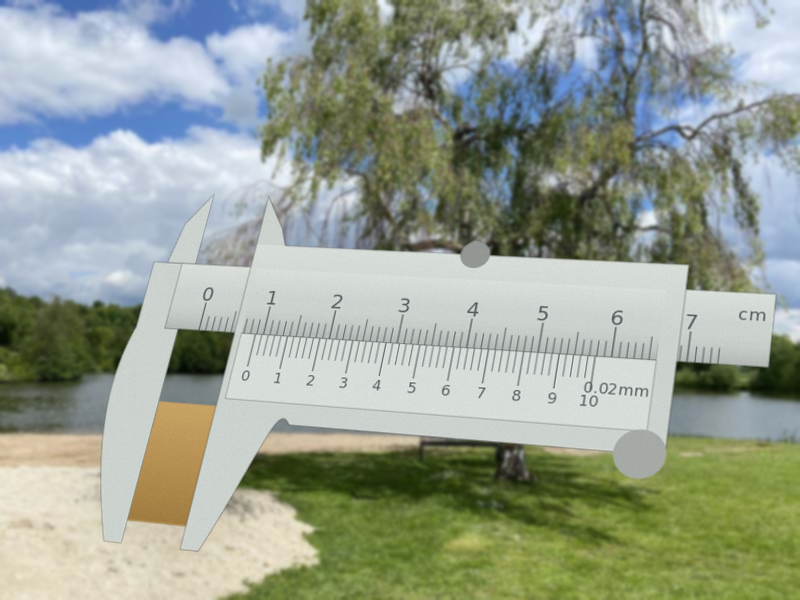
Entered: 8.8 mm
